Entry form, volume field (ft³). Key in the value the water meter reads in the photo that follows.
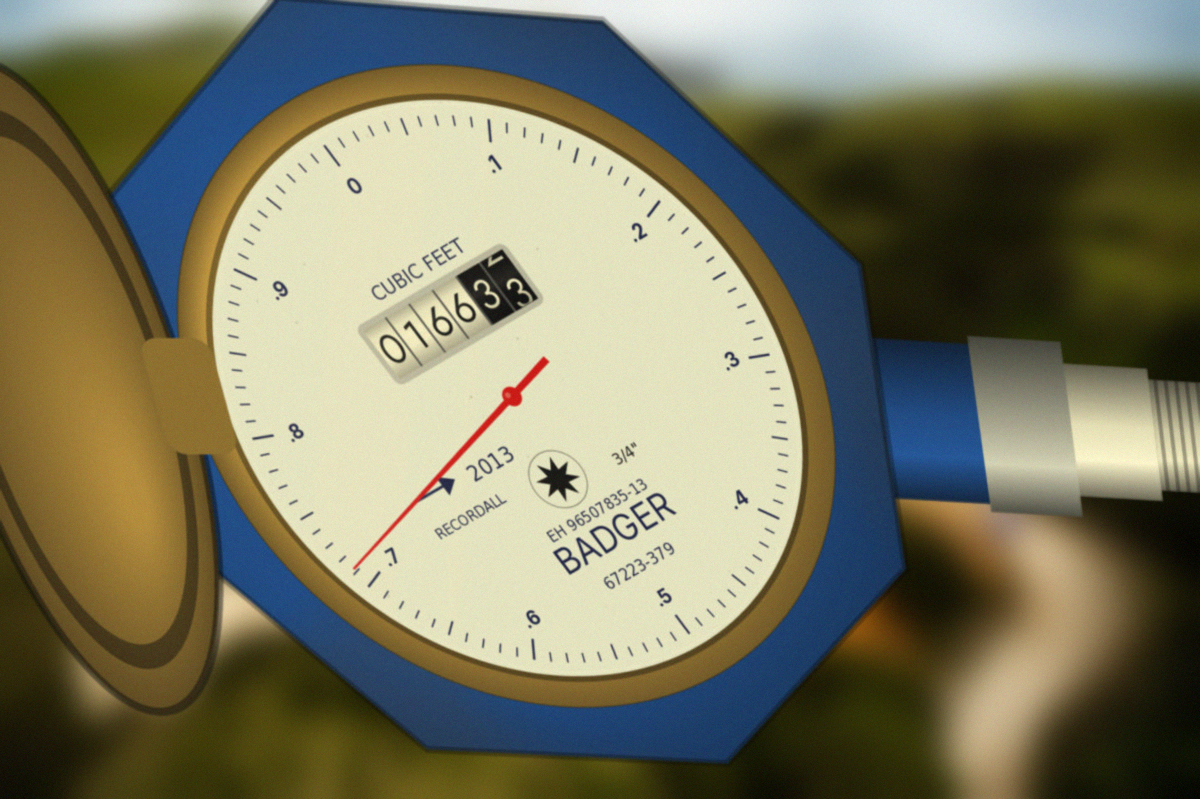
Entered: 16632.71 ft³
